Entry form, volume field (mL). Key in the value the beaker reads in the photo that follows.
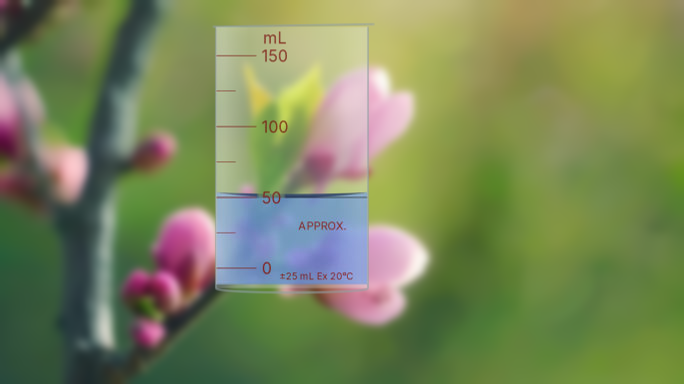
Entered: 50 mL
